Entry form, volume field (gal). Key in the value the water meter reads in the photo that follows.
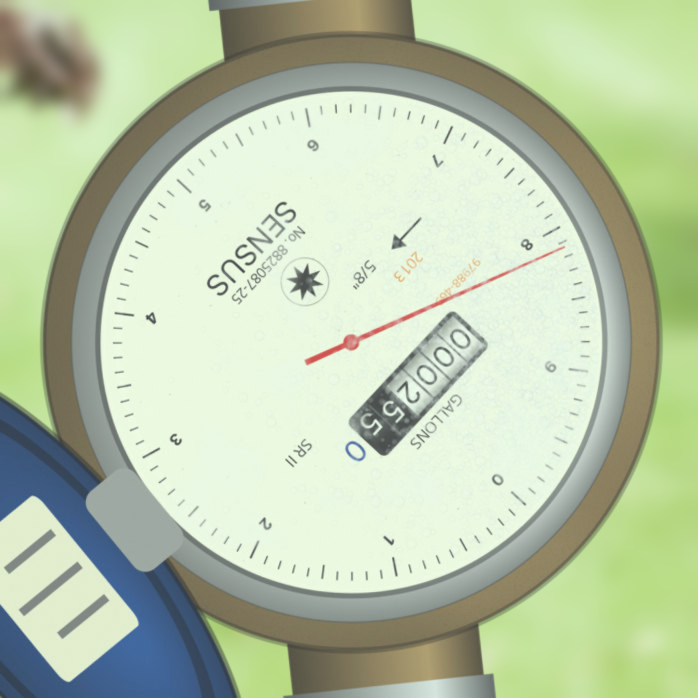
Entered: 2548.1 gal
